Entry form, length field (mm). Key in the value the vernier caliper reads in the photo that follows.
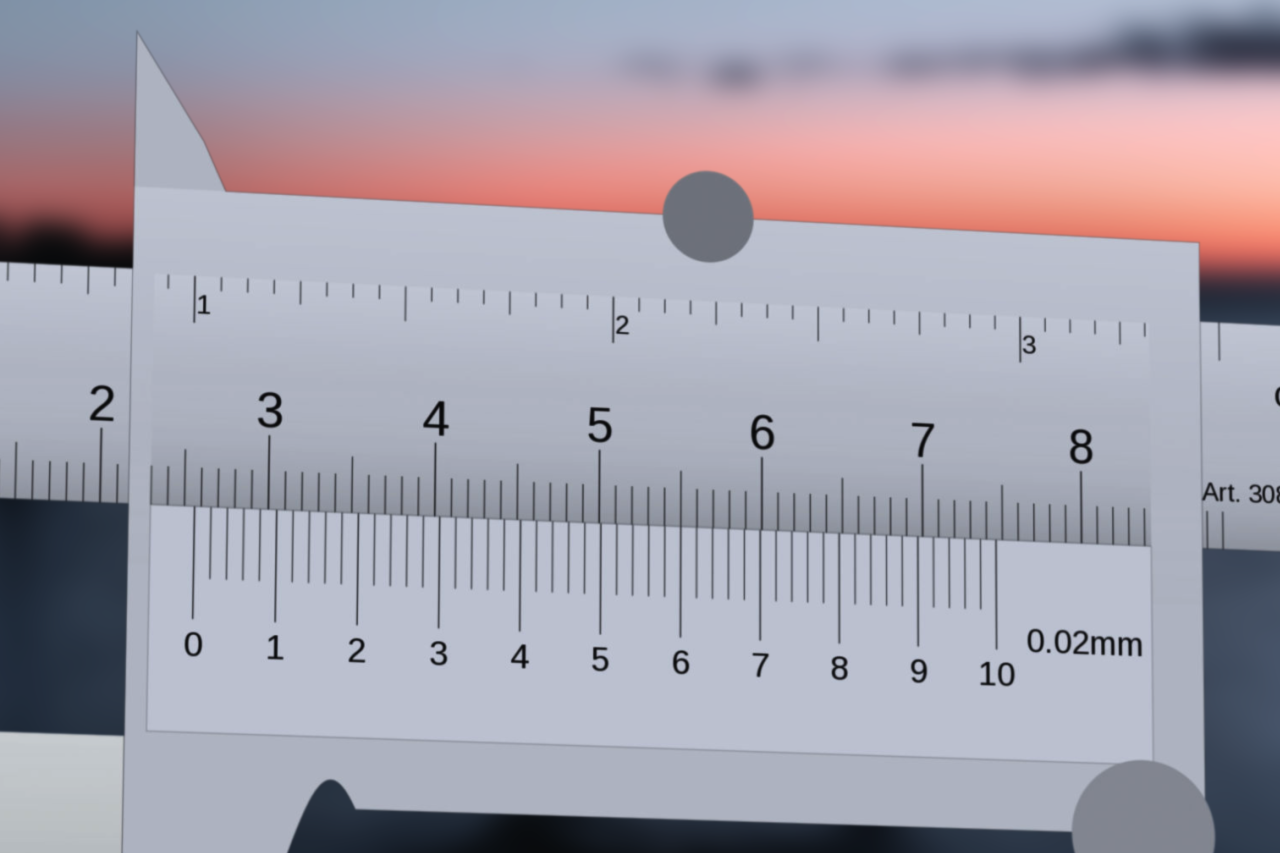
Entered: 25.6 mm
